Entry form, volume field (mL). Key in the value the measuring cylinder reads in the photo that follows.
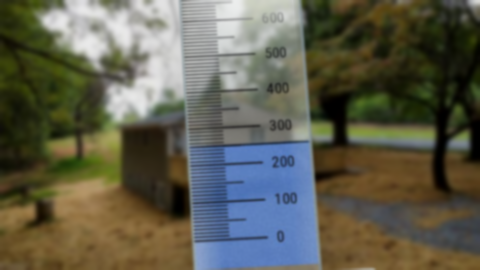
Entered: 250 mL
